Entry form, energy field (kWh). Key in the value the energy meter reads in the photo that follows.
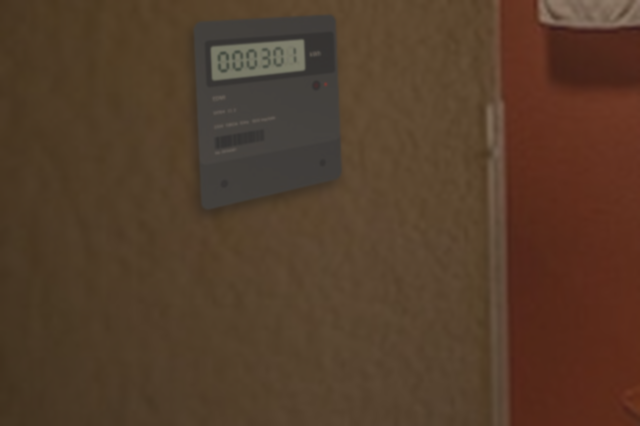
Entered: 301 kWh
